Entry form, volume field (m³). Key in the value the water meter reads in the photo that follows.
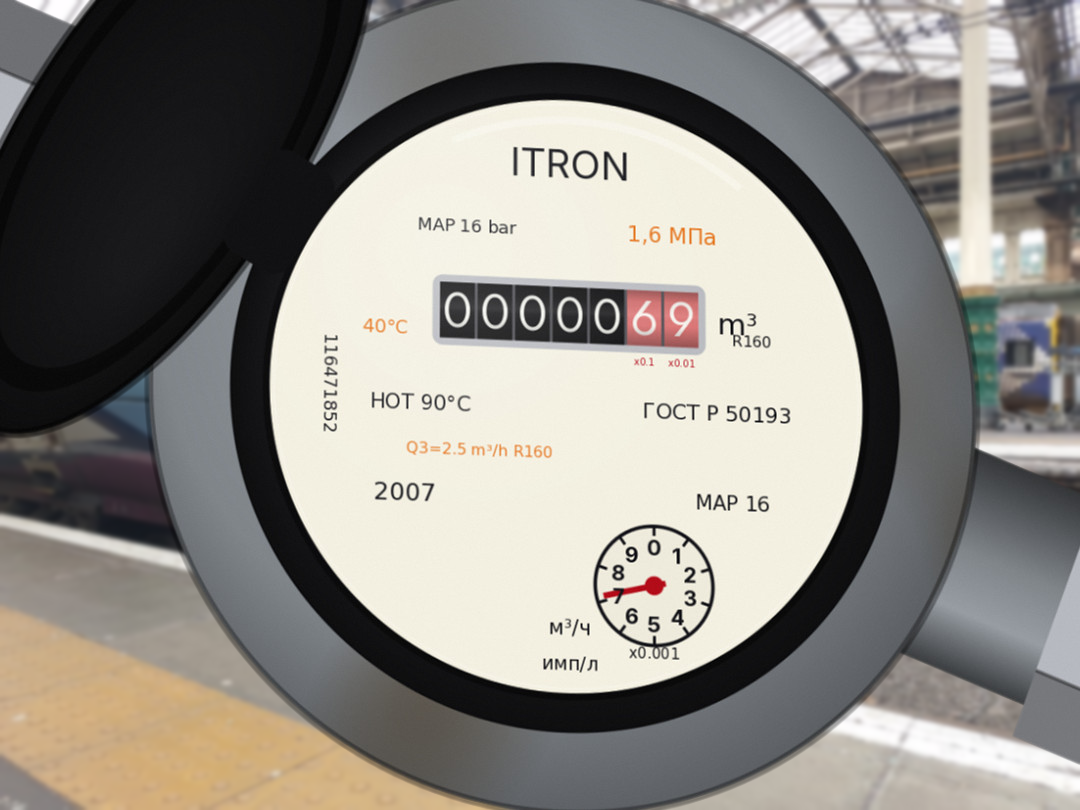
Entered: 0.697 m³
